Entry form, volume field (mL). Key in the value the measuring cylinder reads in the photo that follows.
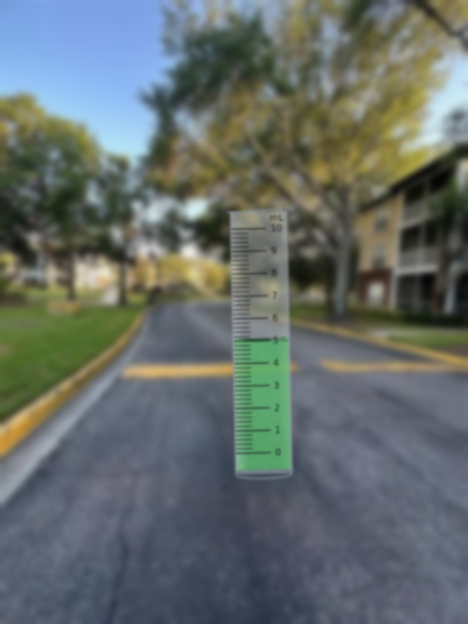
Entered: 5 mL
